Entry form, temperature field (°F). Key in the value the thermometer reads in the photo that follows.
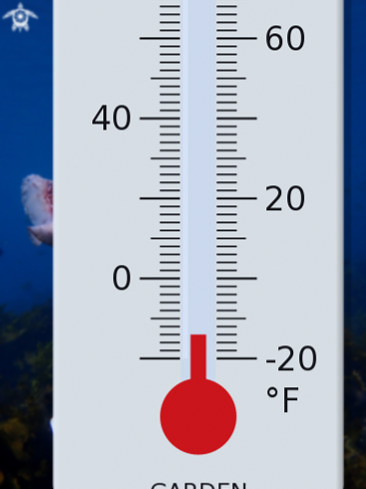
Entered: -14 °F
